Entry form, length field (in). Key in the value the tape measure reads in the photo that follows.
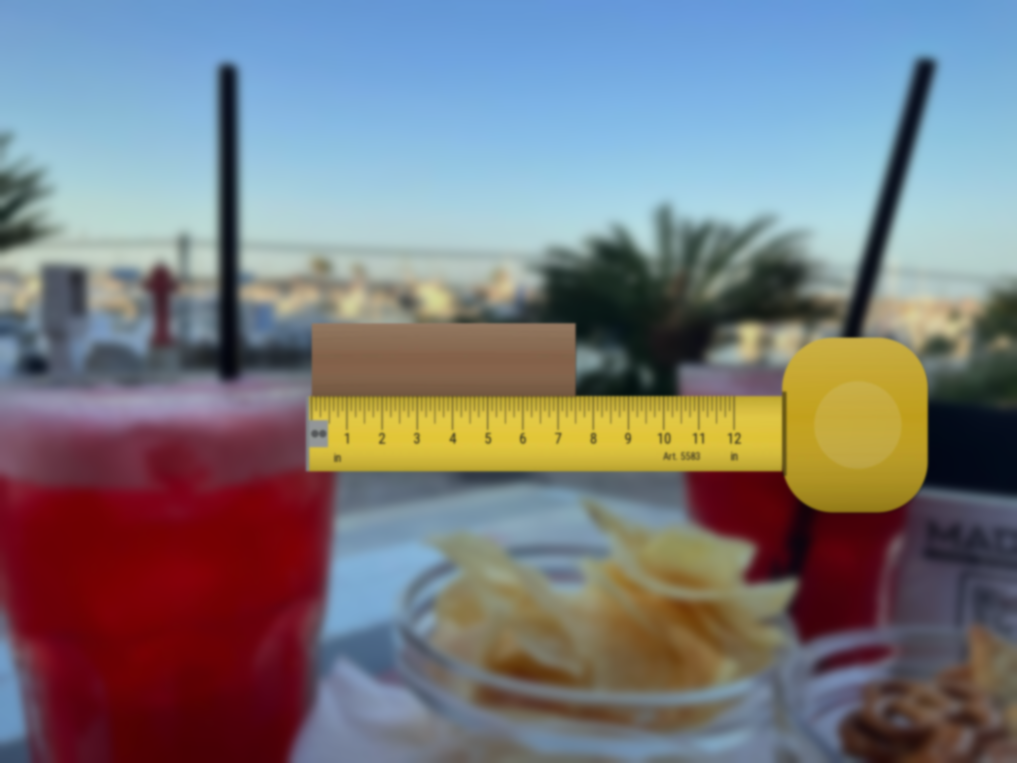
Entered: 7.5 in
